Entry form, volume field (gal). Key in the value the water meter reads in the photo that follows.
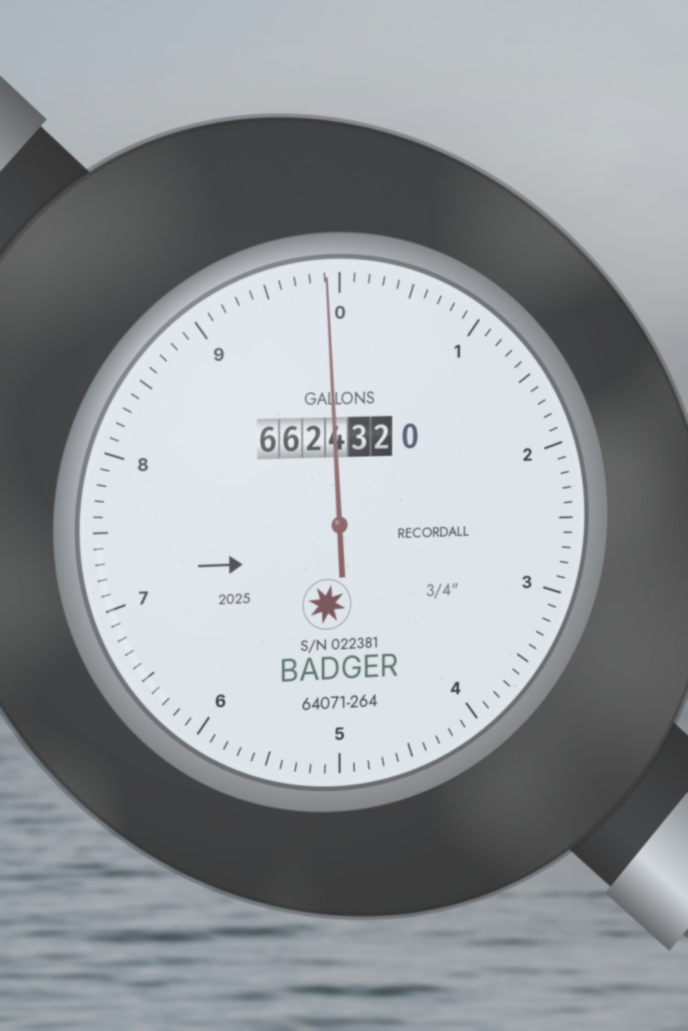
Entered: 6624319.9 gal
